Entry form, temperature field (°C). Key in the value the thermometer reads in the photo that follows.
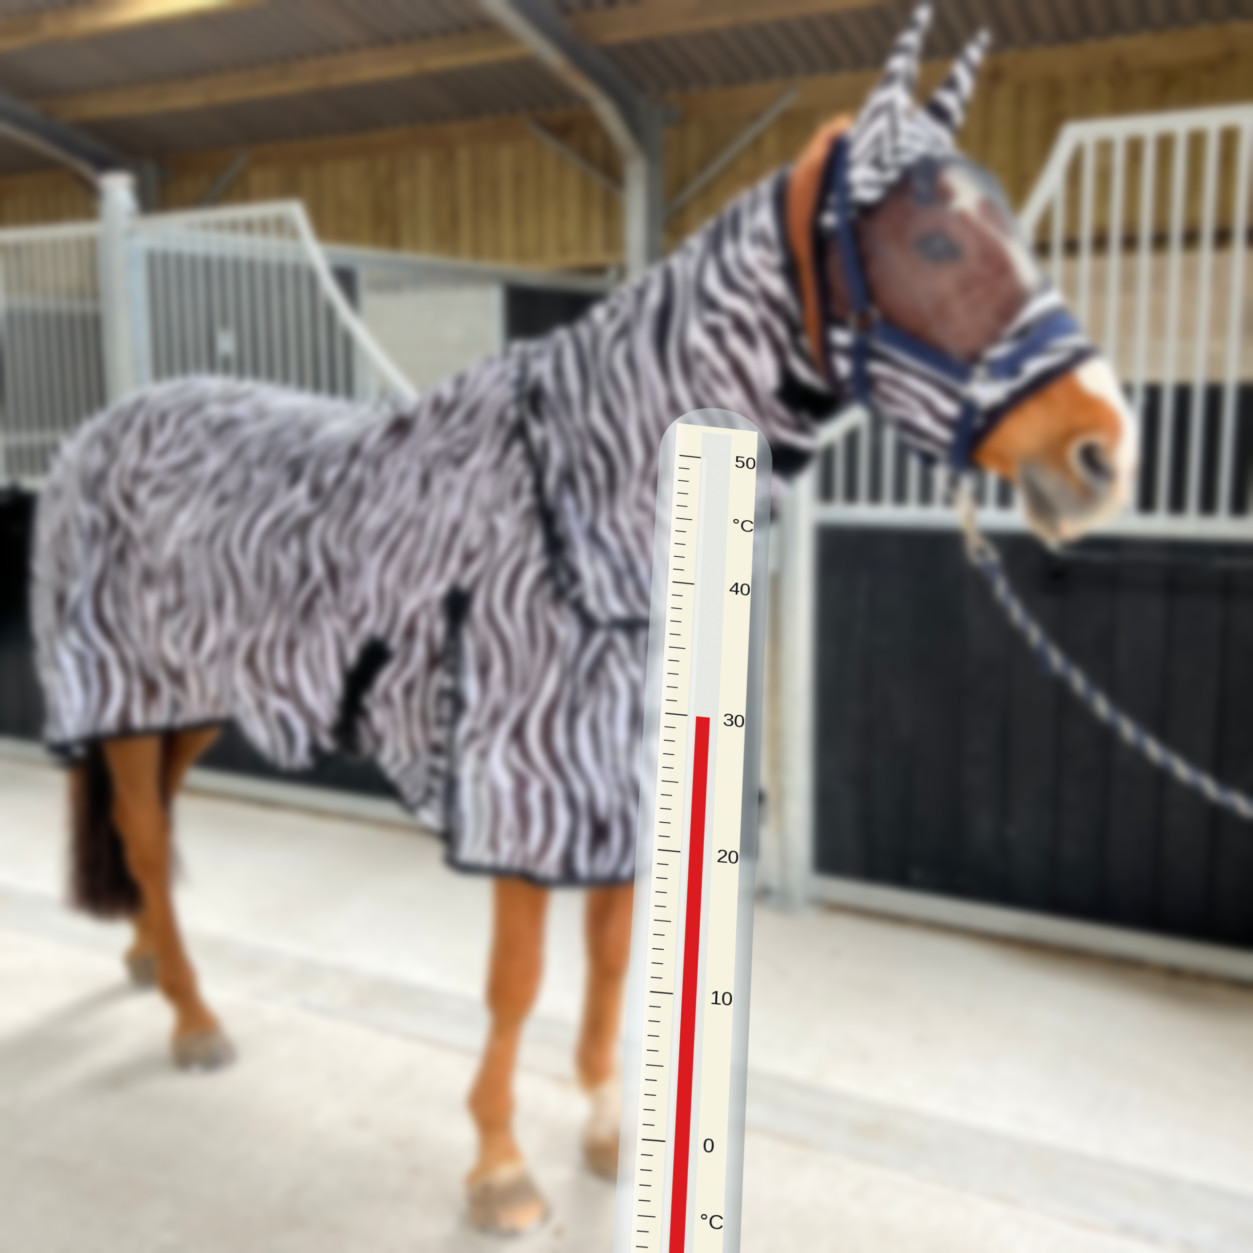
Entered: 30 °C
